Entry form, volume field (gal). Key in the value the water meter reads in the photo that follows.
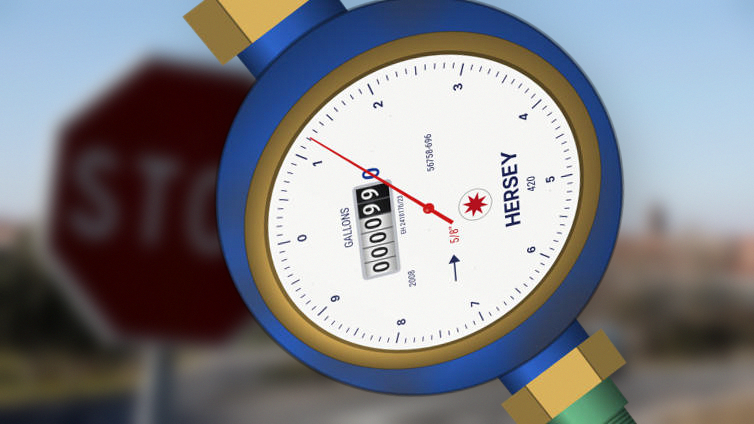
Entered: 991.2 gal
